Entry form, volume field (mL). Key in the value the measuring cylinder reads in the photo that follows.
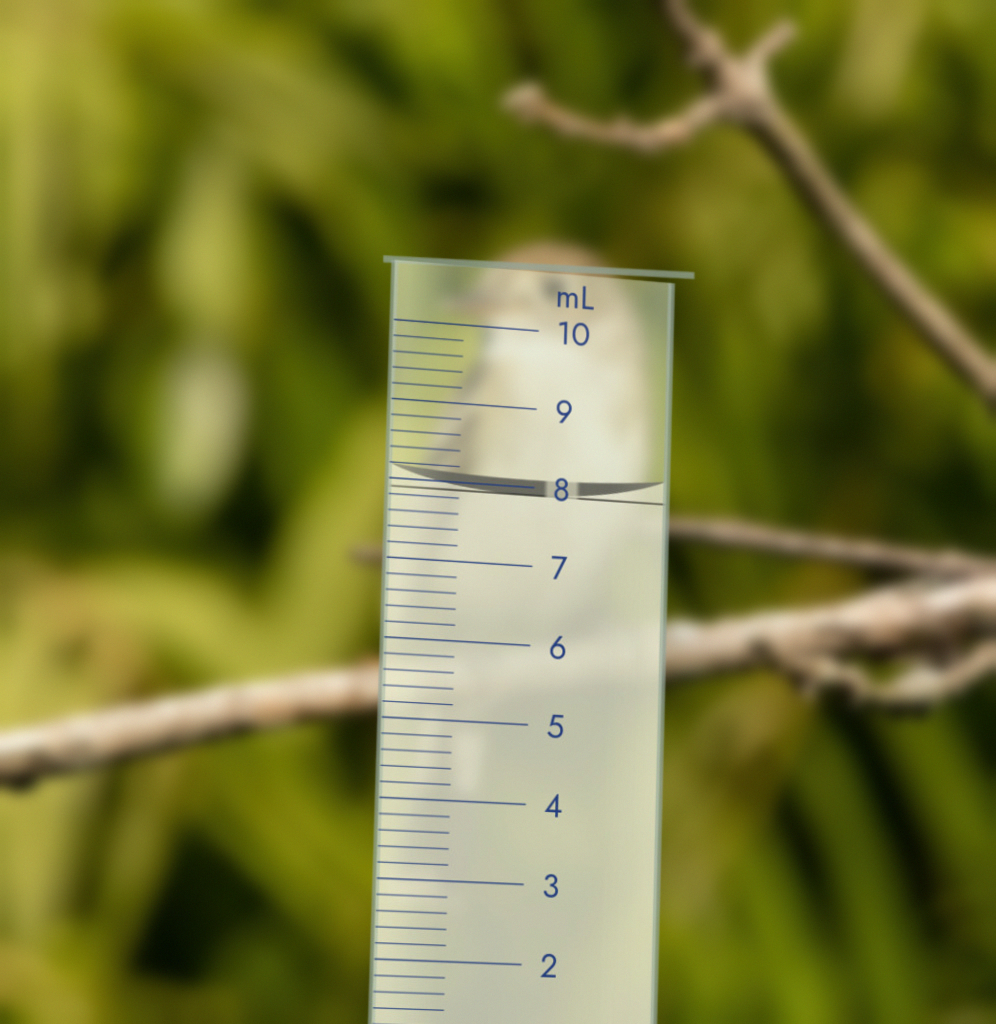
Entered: 7.9 mL
